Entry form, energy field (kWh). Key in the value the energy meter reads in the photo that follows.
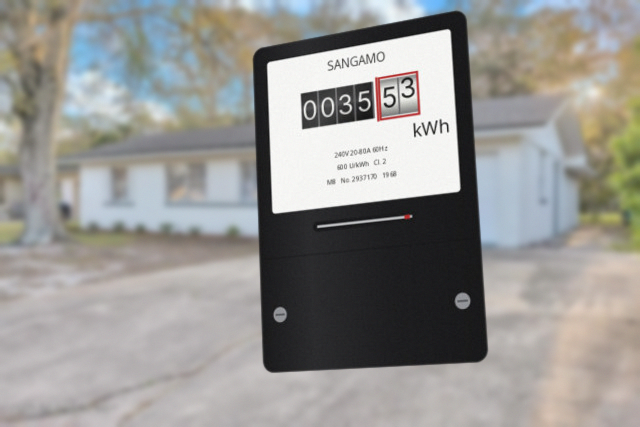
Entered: 35.53 kWh
